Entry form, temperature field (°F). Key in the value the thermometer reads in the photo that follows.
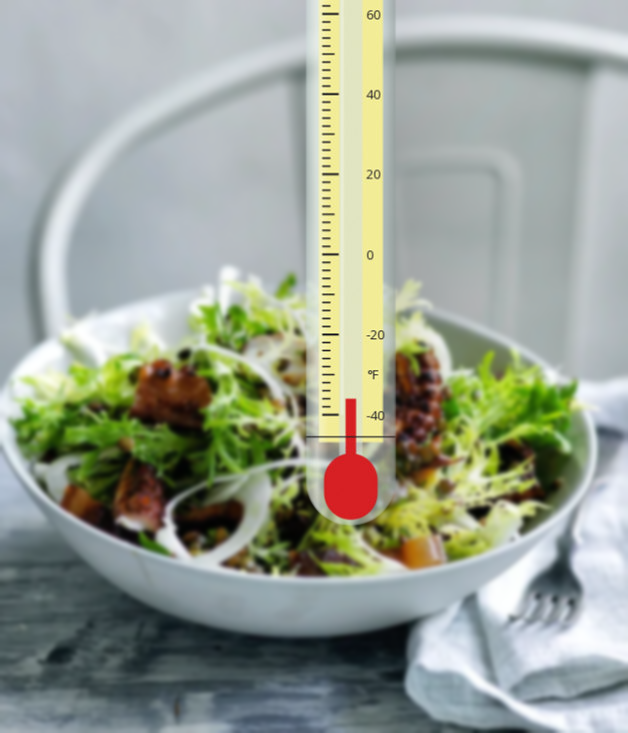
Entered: -36 °F
